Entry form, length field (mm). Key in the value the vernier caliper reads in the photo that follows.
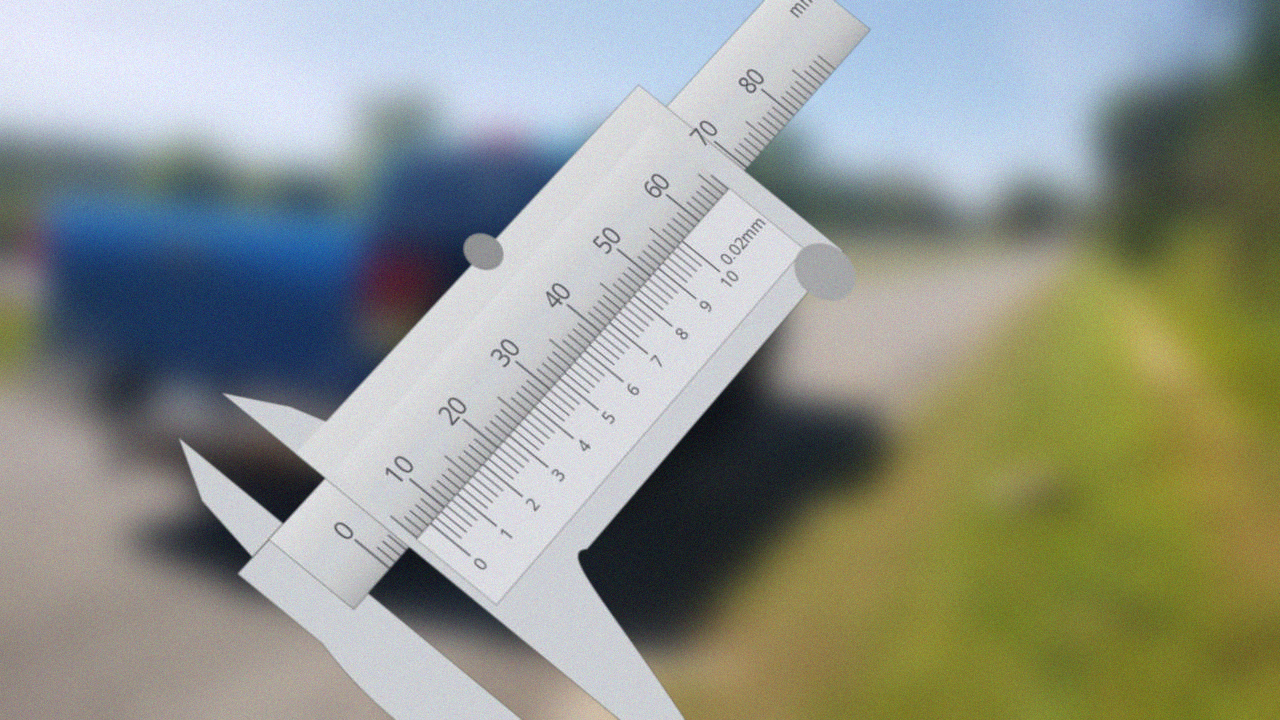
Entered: 7.4 mm
